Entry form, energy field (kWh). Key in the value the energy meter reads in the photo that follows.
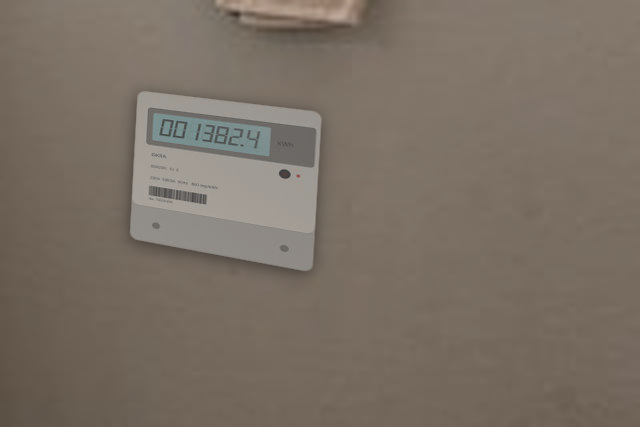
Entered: 1382.4 kWh
